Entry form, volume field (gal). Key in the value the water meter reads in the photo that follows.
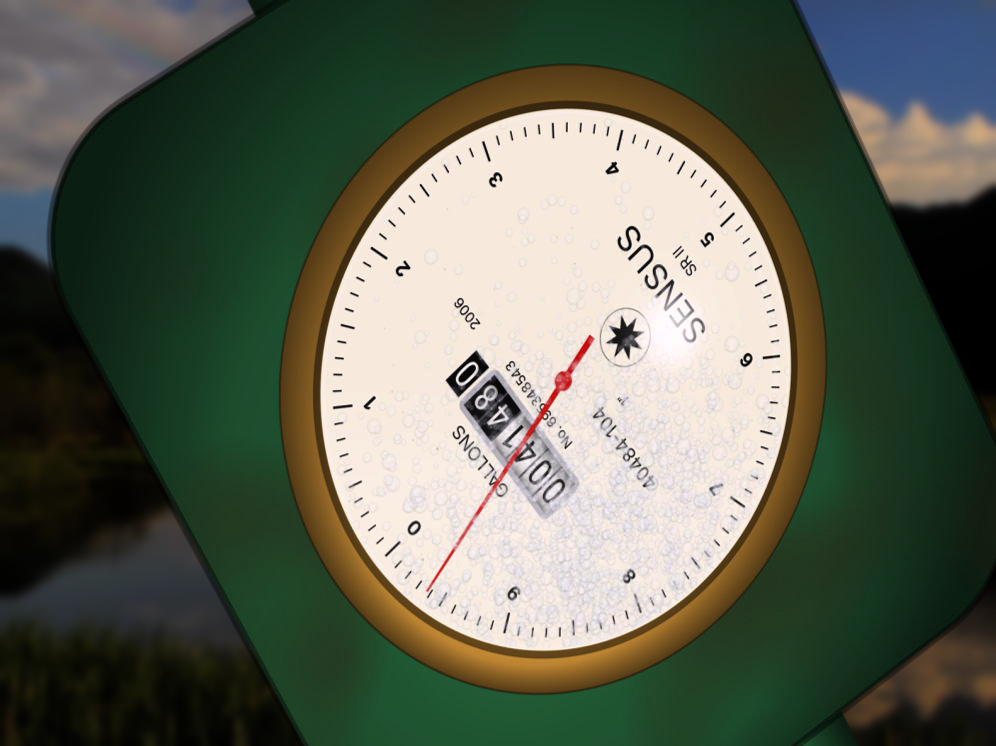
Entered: 41479.6 gal
